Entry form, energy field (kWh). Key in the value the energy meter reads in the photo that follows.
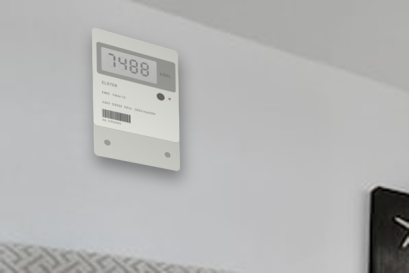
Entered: 7488 kWh
